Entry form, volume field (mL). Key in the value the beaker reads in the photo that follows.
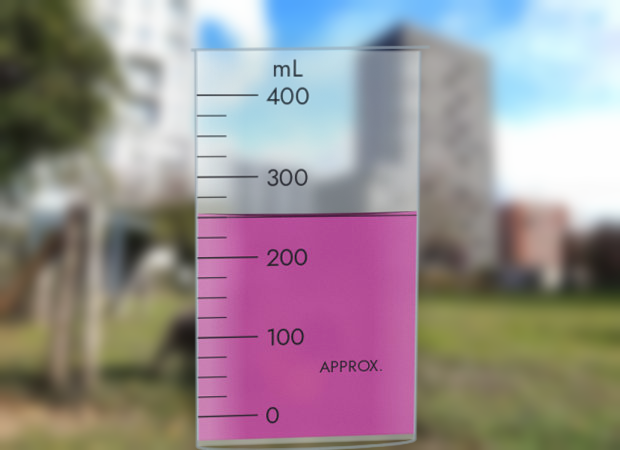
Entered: 250 mL
